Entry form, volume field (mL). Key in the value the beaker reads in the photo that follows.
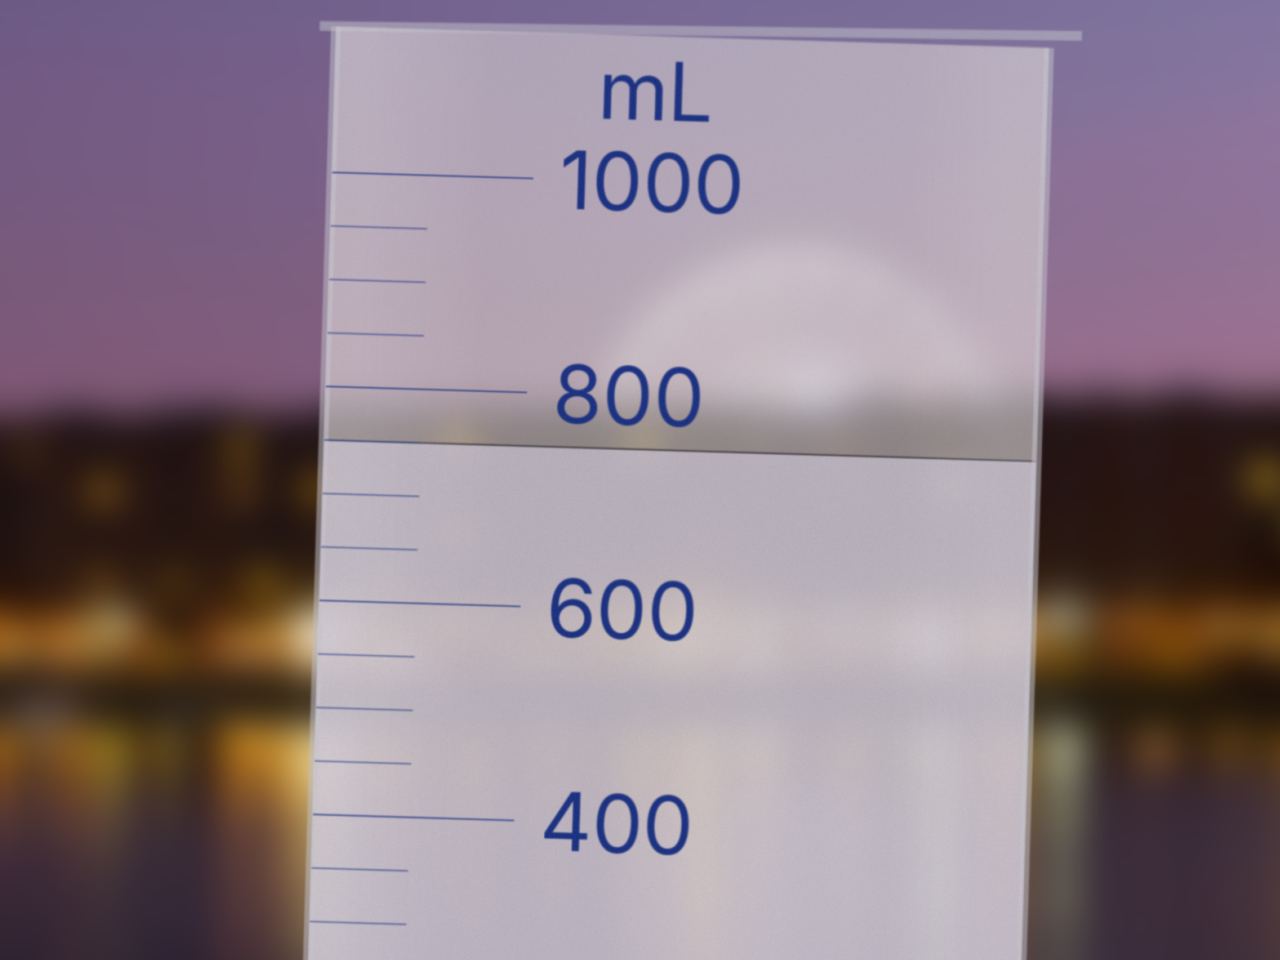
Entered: 750 mL
